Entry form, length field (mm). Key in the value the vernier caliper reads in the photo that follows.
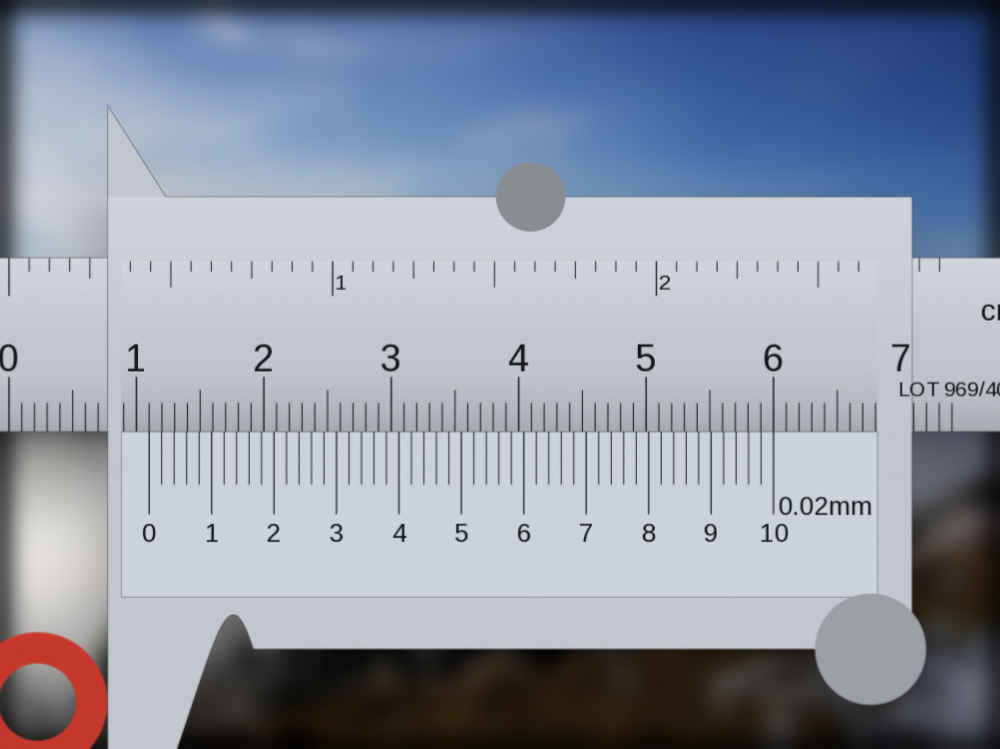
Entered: 11.0 mm
